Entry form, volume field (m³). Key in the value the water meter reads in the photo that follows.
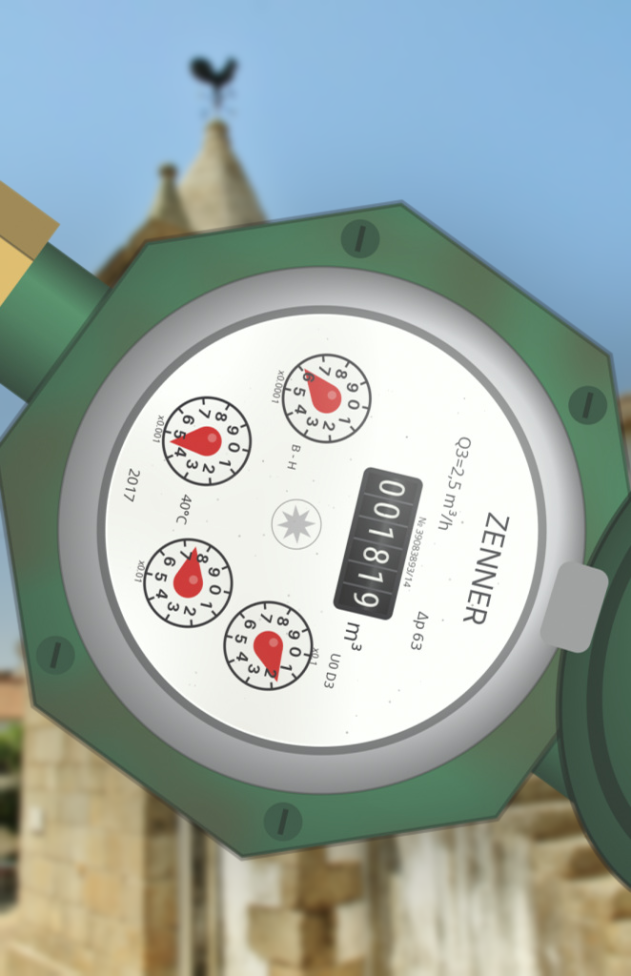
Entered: 1819.1746 m³
